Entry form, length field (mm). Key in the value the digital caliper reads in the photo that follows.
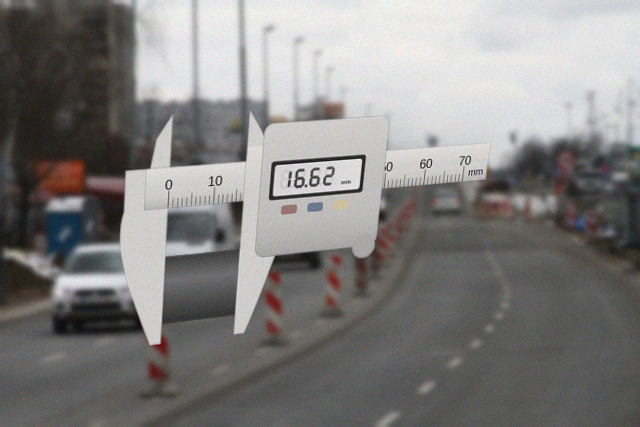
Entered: 16.62 mm
